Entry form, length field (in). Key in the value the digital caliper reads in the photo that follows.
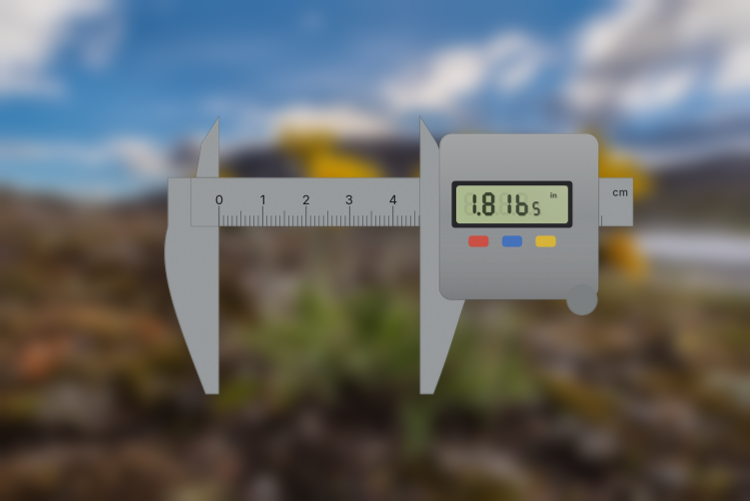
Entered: 1.8165 in
